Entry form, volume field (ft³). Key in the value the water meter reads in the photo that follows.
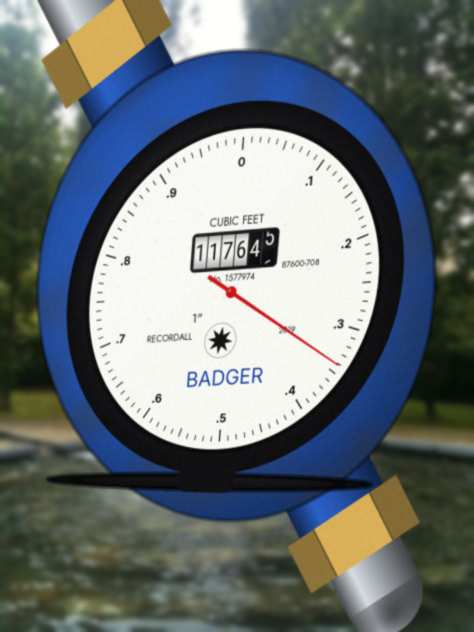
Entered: 117645.34 ft³
